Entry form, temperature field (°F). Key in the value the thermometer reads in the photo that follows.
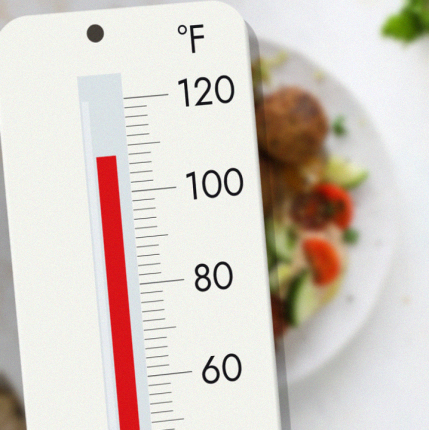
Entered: 108 °F
